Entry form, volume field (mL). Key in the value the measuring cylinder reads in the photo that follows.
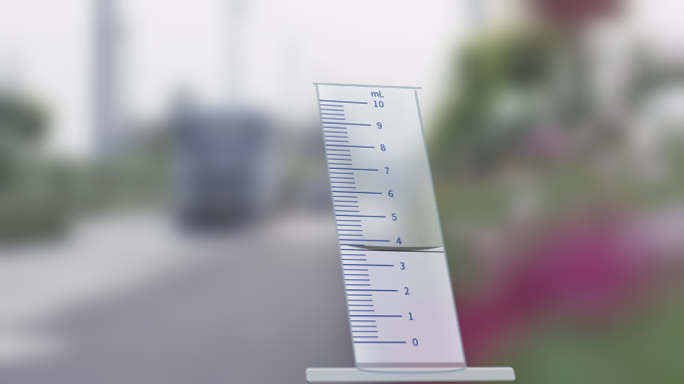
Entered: 3.6 mL
